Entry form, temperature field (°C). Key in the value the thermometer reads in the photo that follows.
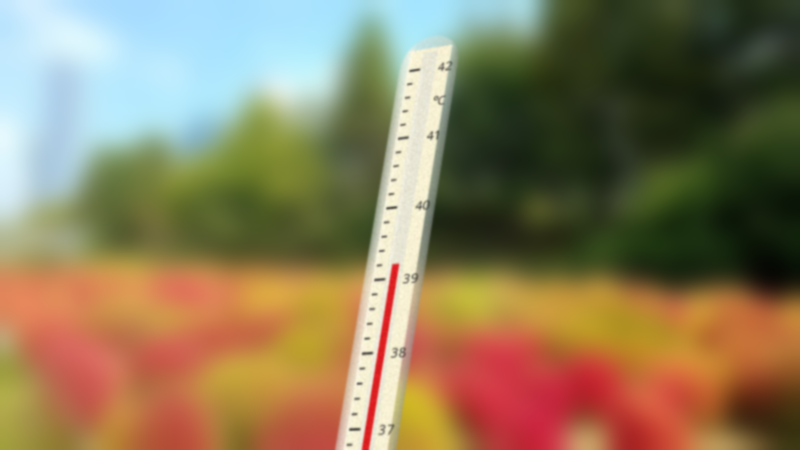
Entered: 39.2 °C
